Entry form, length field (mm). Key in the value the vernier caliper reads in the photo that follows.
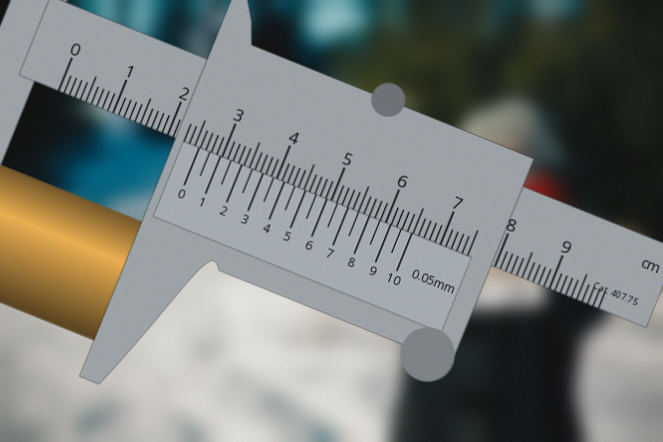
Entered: 25.8 mm
